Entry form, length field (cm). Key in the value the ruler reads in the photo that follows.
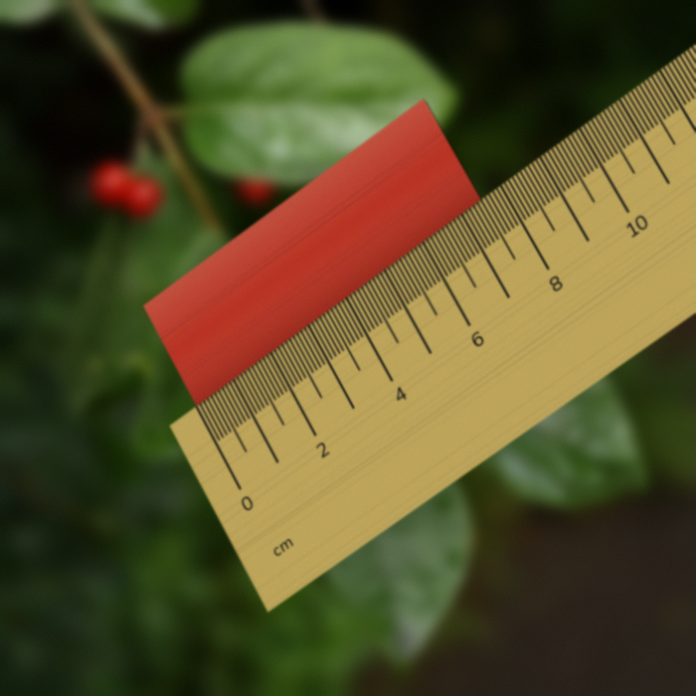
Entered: 7.5 cm
